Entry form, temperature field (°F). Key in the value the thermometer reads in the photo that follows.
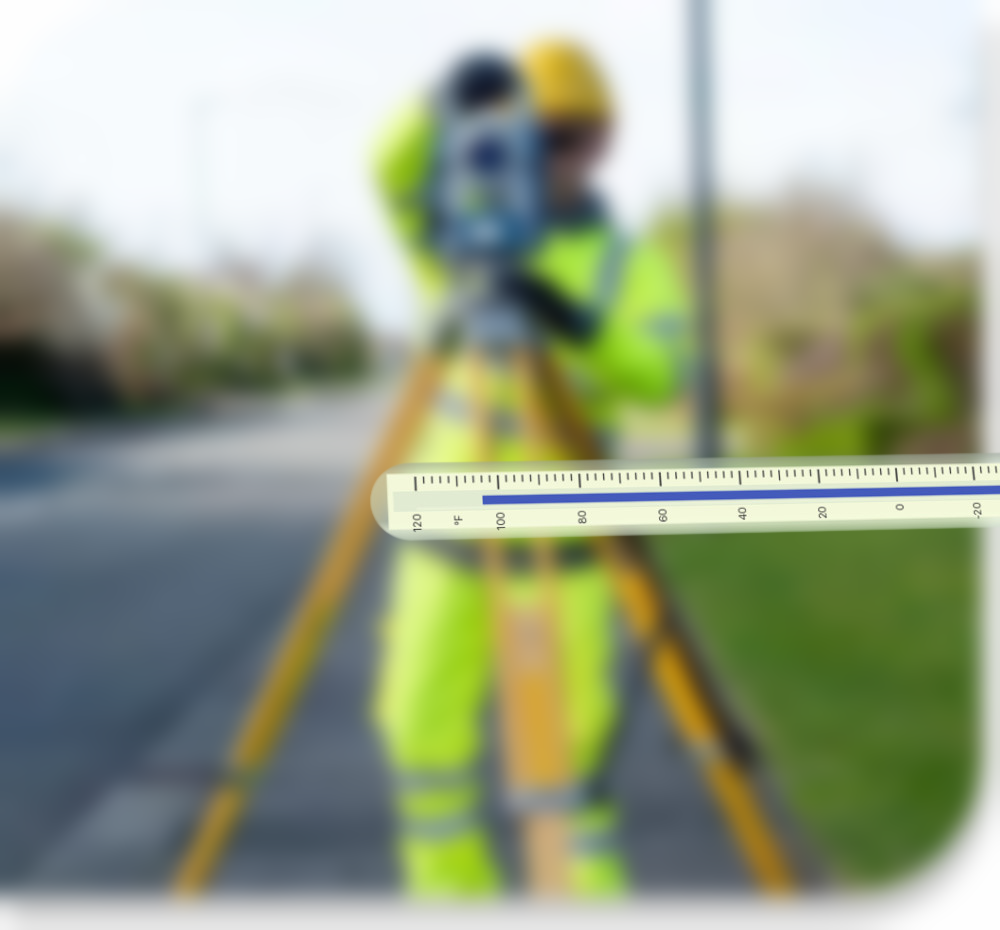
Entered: 104 °F
